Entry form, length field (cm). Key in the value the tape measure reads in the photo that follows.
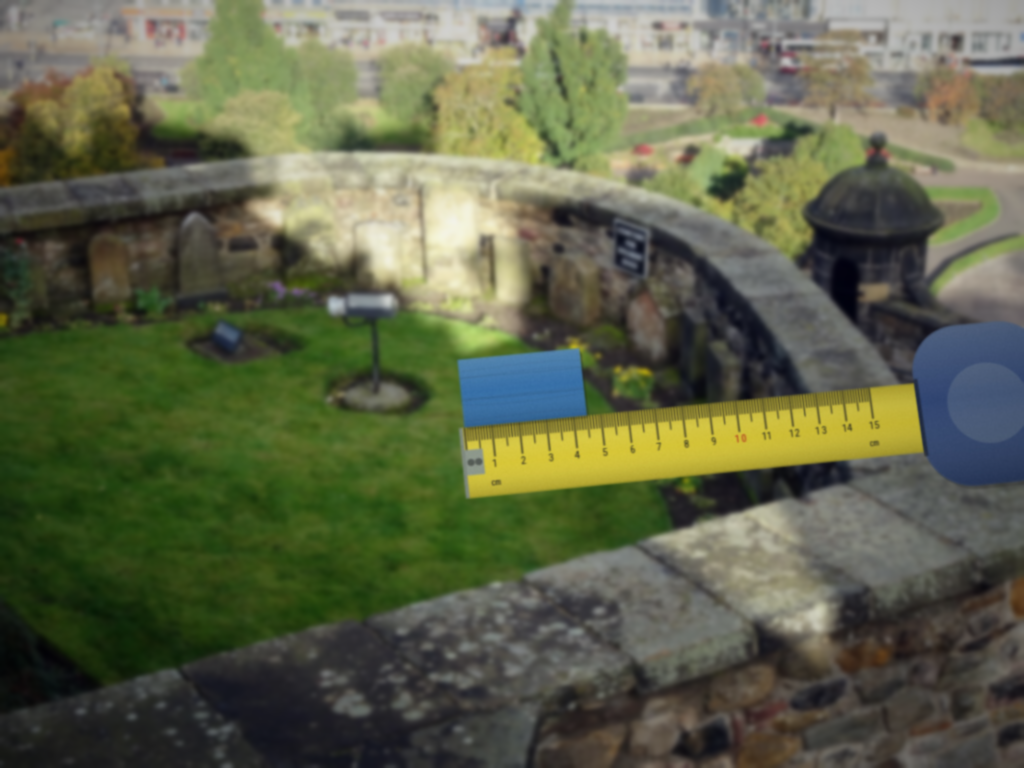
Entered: 4.5 cm
